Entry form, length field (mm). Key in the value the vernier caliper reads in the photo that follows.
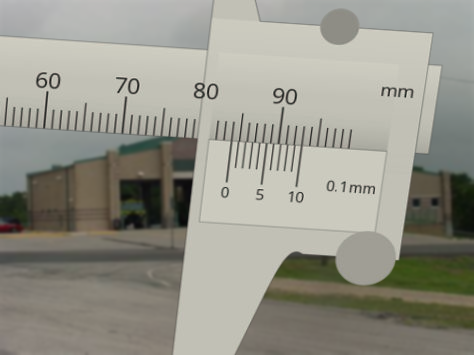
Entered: 84.0 mm
